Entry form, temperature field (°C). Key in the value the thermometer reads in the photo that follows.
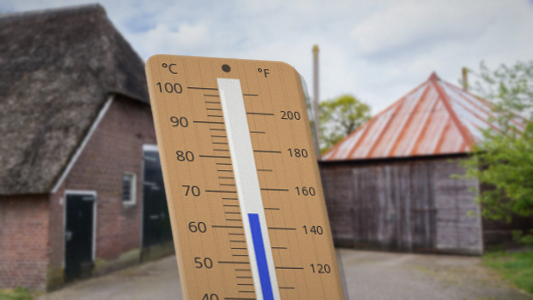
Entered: 64 °C
